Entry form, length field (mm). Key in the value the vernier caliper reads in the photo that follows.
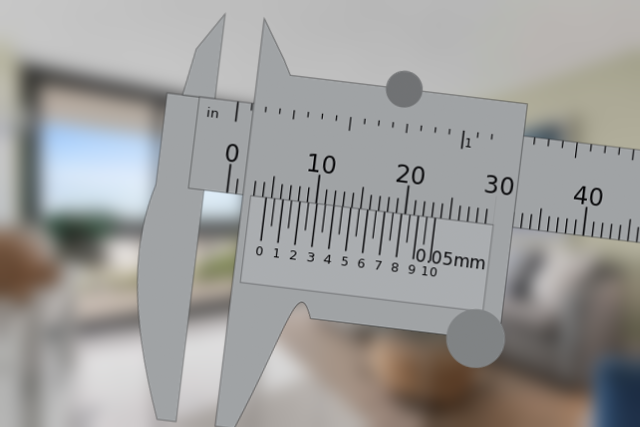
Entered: 4.4 mm
